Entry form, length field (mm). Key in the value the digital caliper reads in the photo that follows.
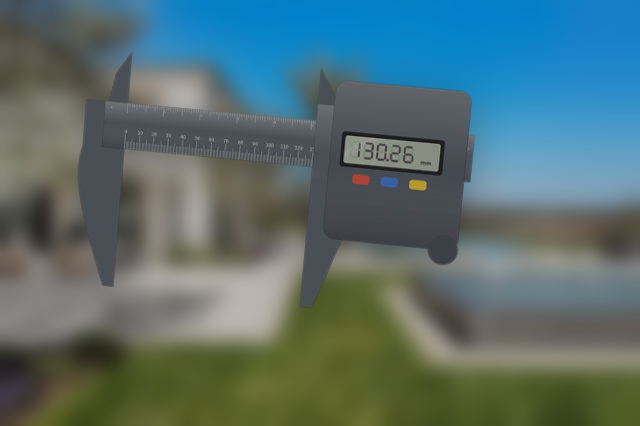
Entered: 130.26 mm
